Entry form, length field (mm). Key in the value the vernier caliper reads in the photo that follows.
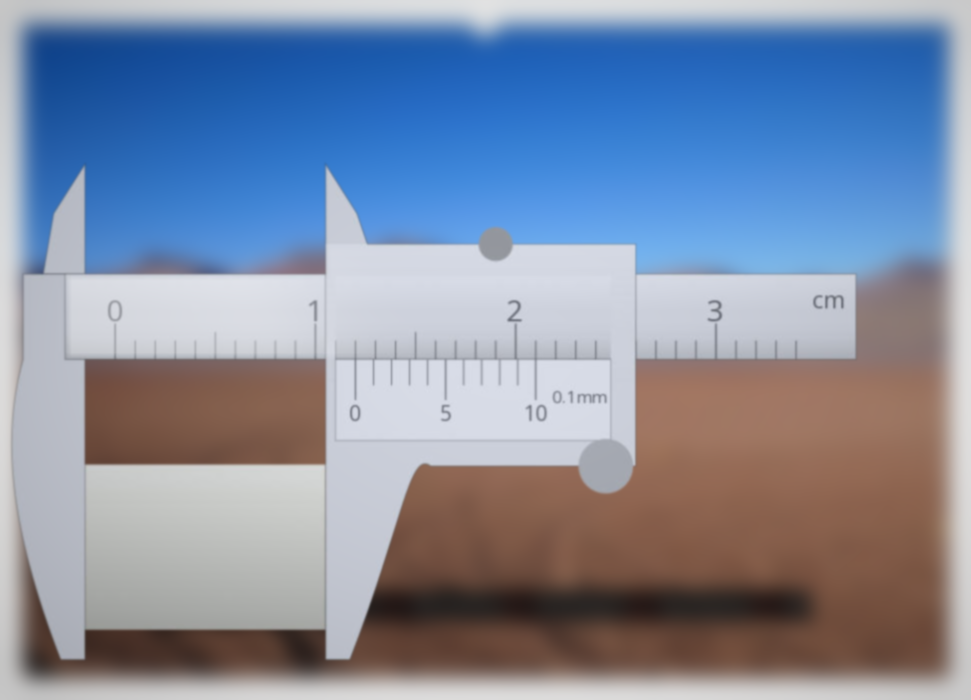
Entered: 12.0 mm
